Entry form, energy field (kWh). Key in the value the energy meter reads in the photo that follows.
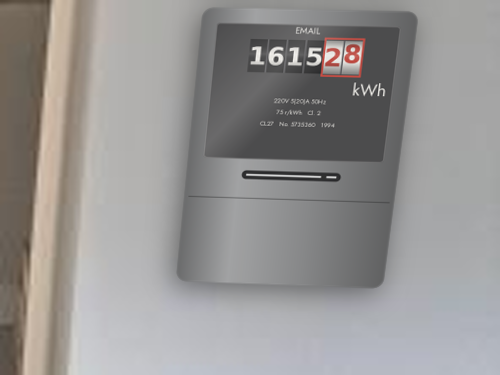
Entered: 1615.28 kWh
